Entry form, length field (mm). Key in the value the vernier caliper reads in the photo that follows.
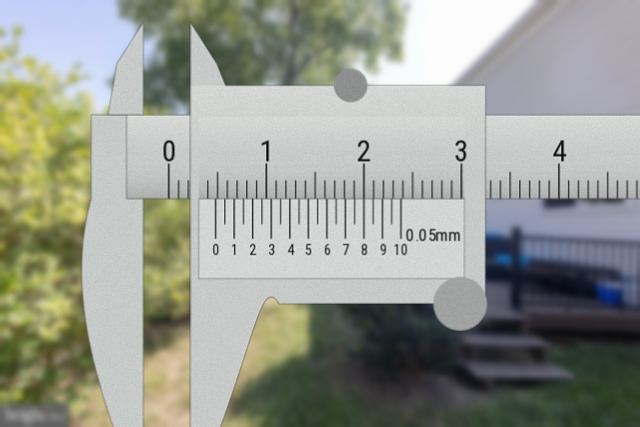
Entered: 4.8 mm
